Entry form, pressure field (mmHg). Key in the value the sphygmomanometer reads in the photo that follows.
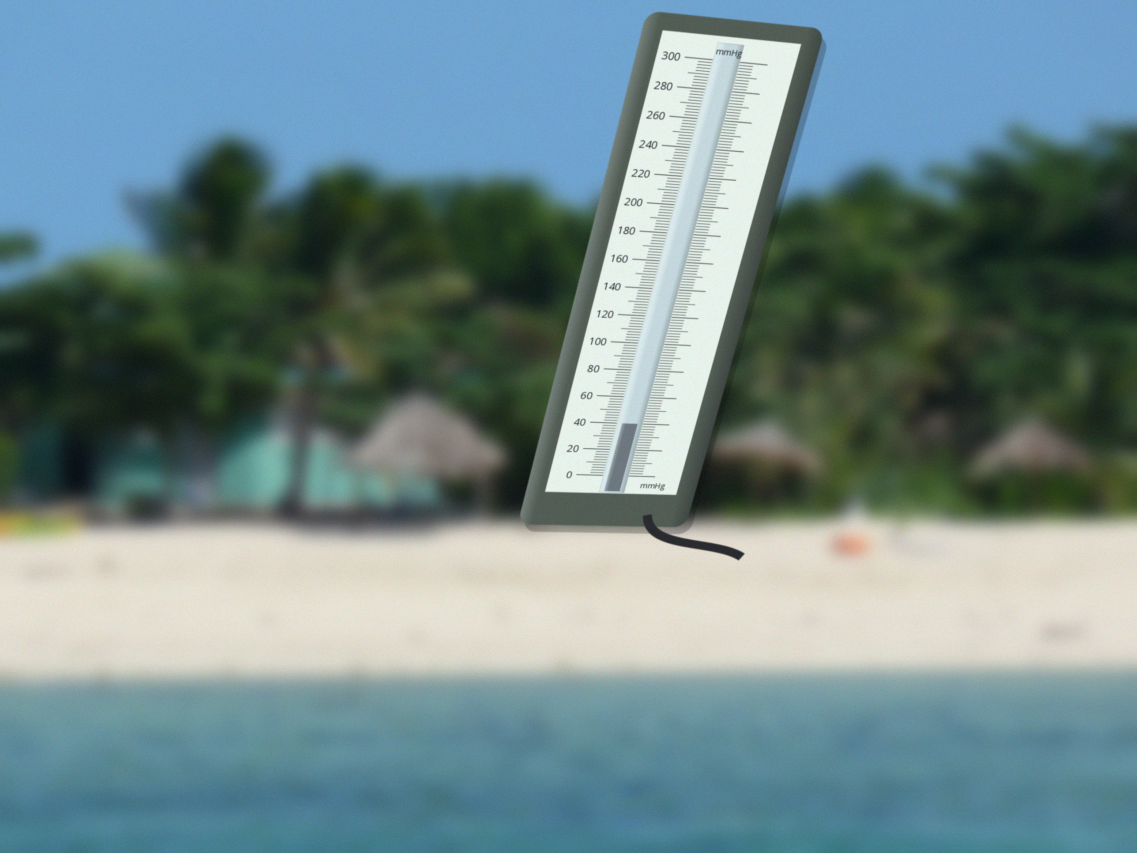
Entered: 40 mmHg
